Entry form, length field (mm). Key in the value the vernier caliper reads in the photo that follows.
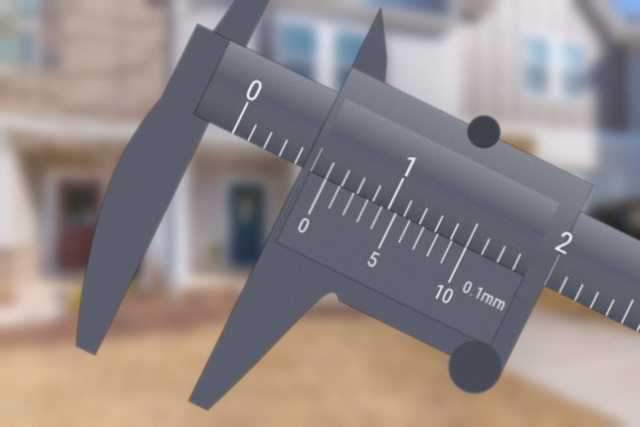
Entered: 6.0 mm
